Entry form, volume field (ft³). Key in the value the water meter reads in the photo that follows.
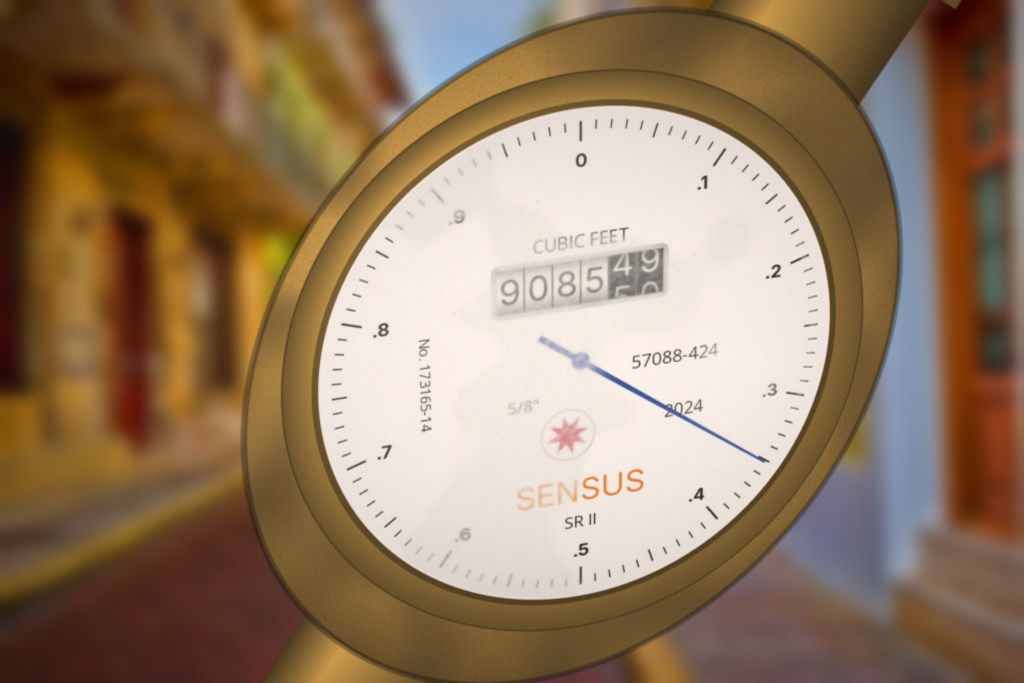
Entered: 908549.35 ft³
